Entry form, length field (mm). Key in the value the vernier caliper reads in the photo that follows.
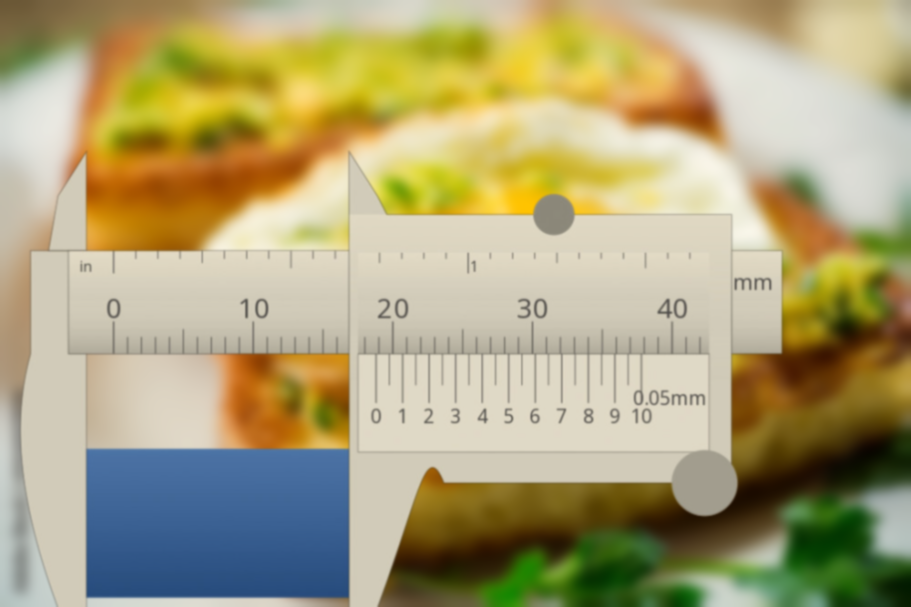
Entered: 18.8 mm
